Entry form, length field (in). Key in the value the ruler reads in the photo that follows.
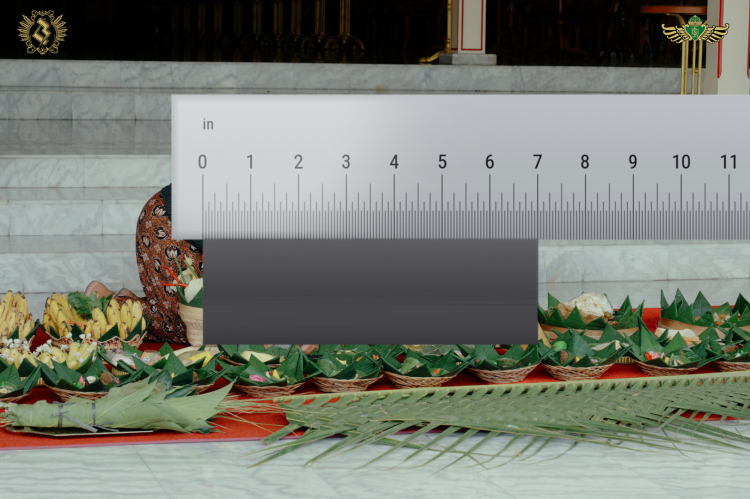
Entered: 7 in
